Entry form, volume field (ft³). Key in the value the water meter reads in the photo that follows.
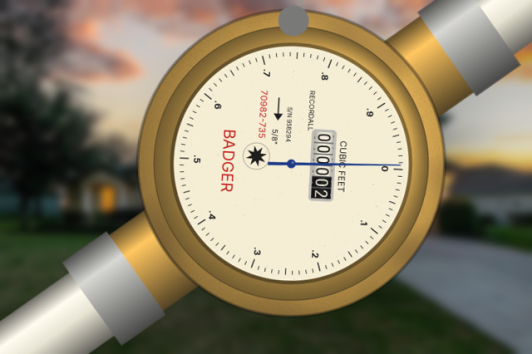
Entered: 1.99 ft³
